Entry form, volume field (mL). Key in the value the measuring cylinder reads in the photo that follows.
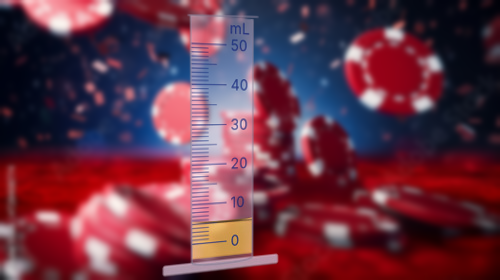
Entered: 5 mL
